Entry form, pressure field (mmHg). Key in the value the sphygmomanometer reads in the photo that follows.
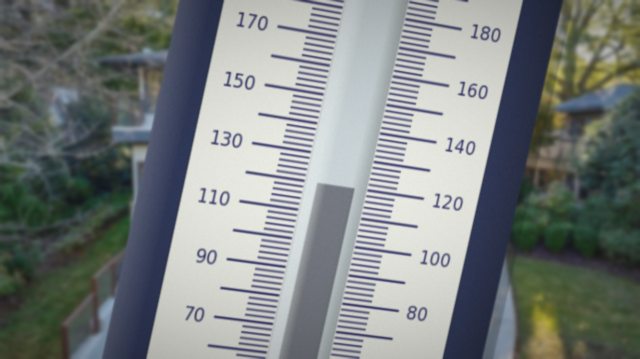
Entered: 120 mmHg
